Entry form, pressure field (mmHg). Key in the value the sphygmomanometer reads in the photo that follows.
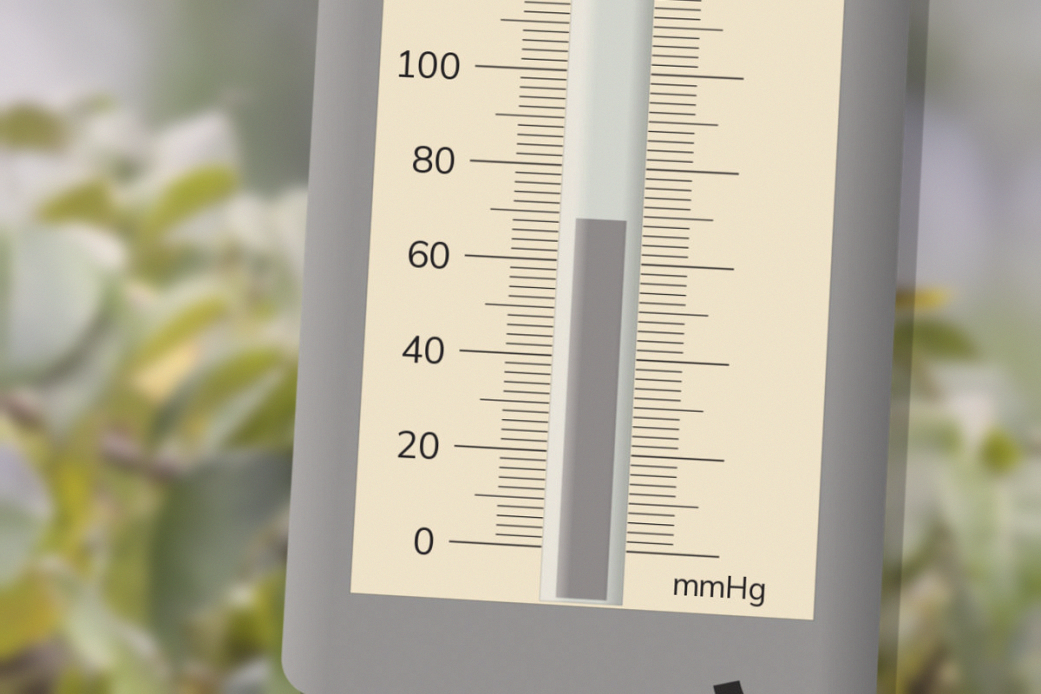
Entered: 69 mmHg
